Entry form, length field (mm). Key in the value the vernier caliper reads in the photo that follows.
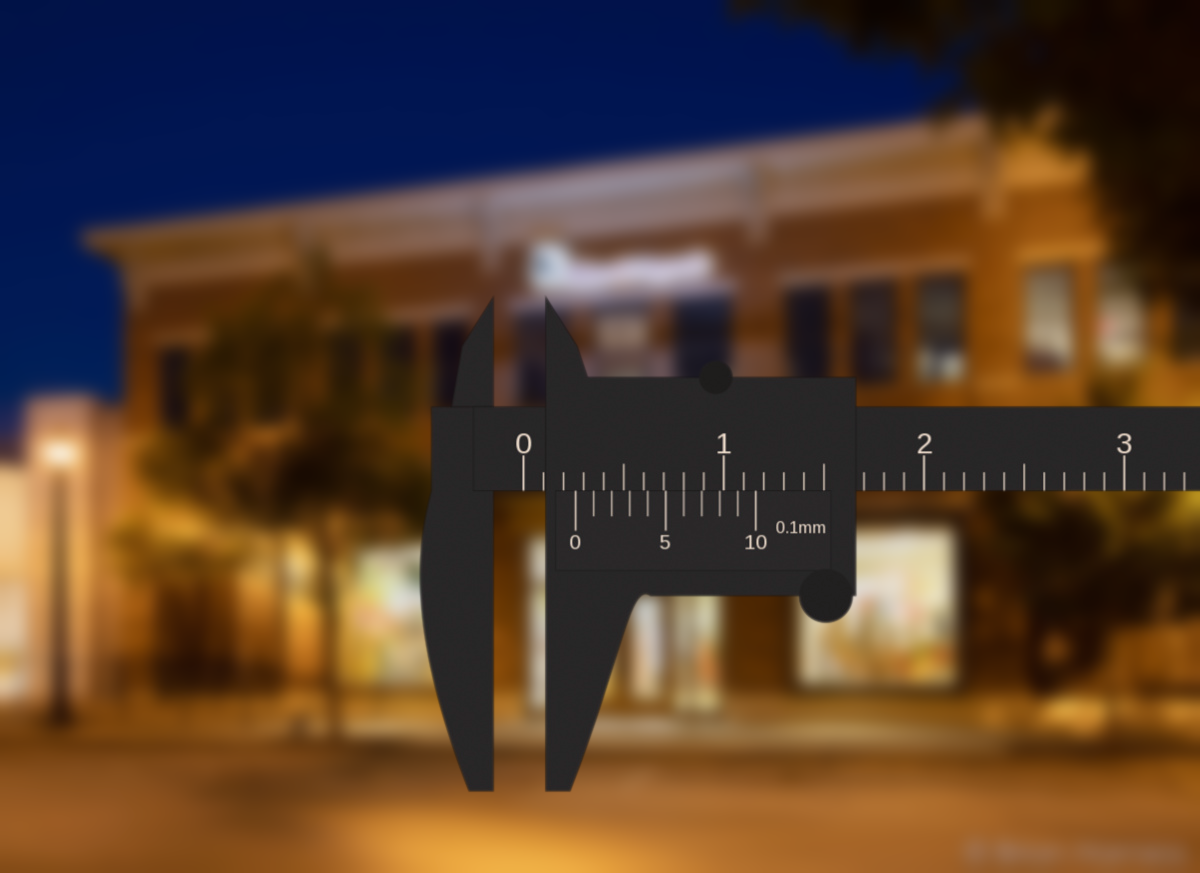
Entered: 2.6 mm
